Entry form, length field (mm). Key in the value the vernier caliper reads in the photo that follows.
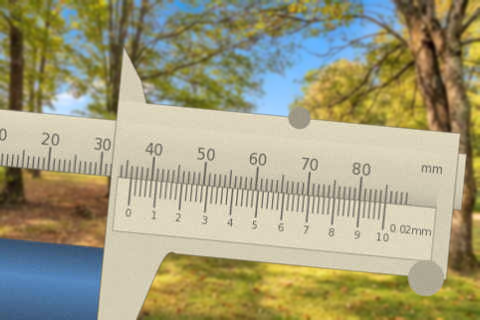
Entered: 36.0 mm
